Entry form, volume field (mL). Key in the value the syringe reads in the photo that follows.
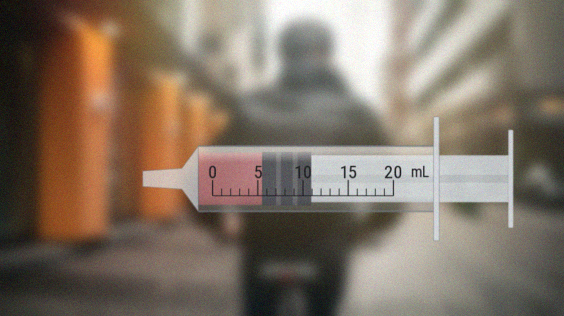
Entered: 5.5 mL
